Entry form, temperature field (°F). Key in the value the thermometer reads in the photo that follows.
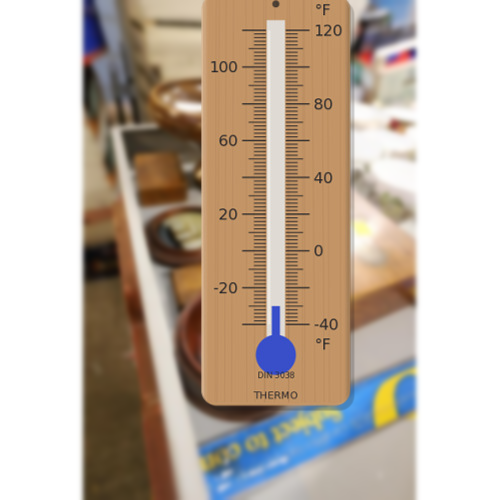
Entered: -30 °F
